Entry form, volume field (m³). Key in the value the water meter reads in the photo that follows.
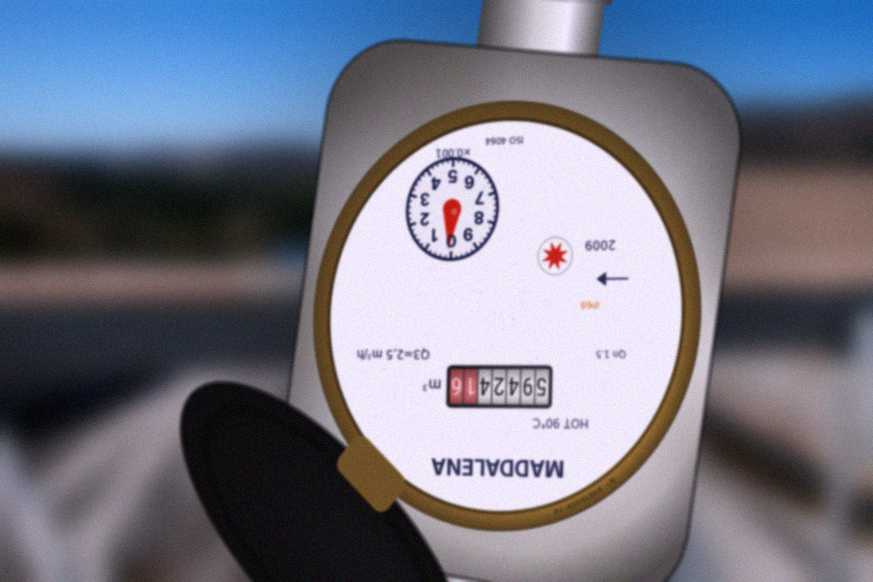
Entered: 59424.160 m³
